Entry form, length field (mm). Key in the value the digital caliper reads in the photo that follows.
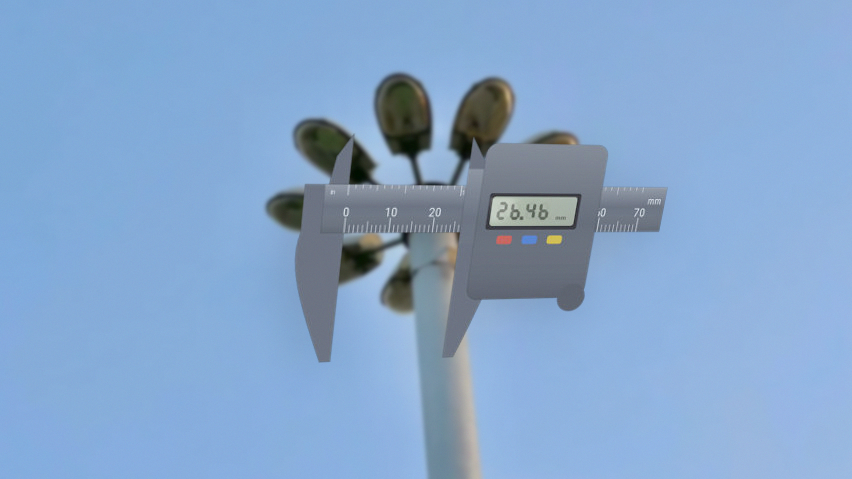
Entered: 26.46 mm
